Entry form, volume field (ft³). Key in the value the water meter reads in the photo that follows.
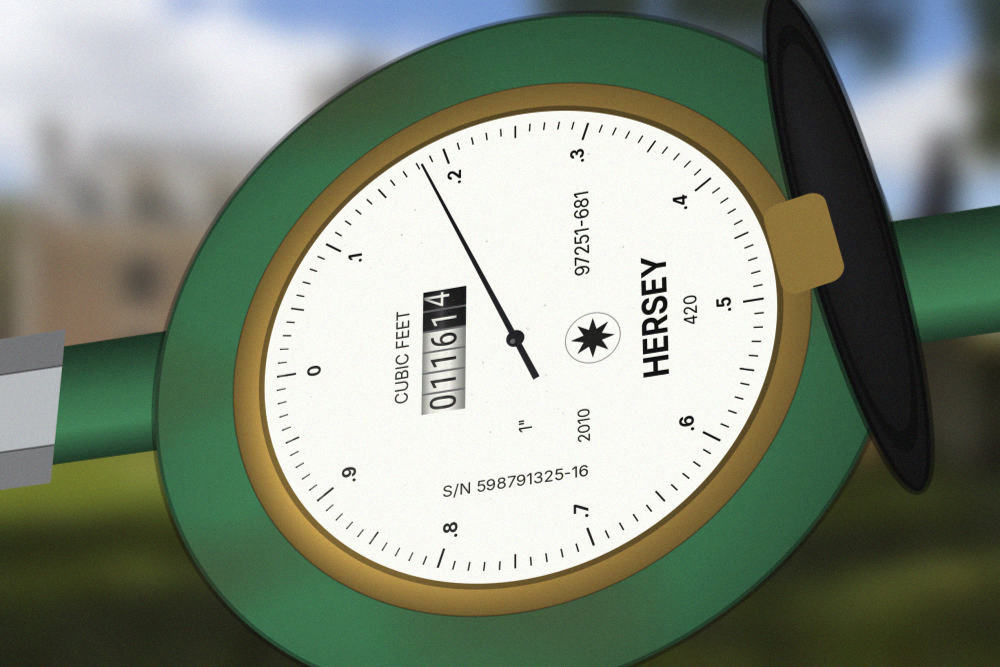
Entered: 11614.18 ft³
